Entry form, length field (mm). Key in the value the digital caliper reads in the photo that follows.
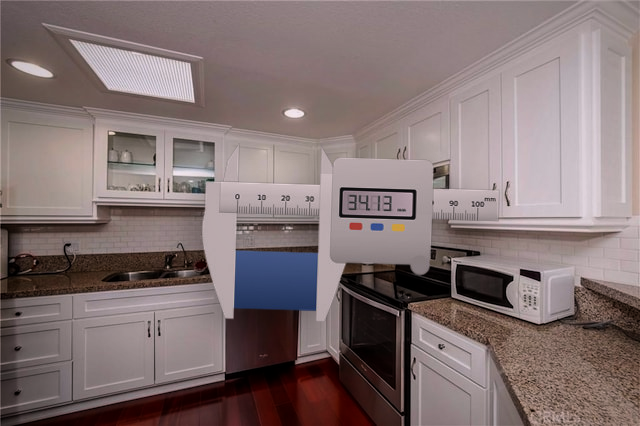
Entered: 34.13 mm
